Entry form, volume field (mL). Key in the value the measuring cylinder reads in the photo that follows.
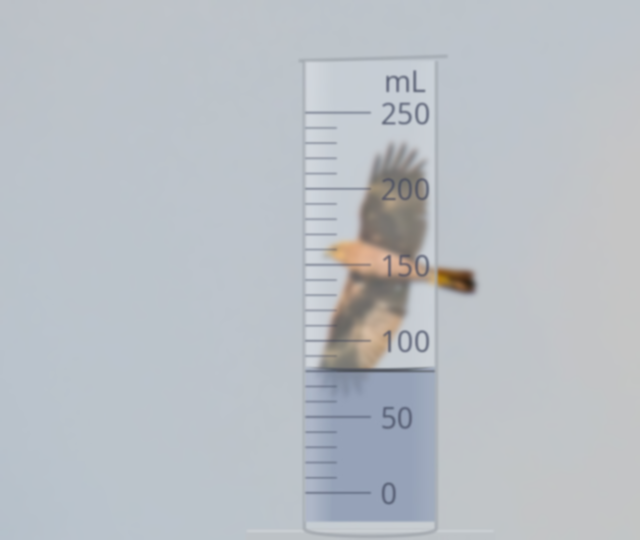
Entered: 80 mL
